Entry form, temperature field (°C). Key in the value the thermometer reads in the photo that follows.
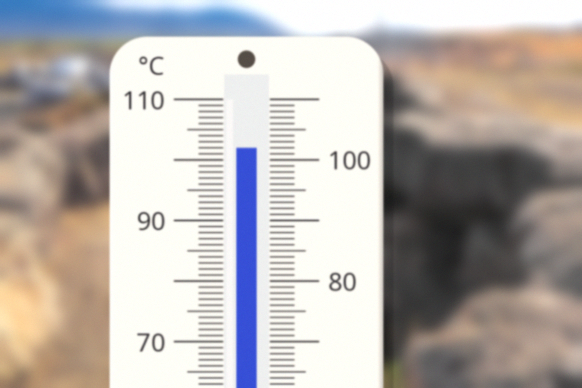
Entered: 102 °C
